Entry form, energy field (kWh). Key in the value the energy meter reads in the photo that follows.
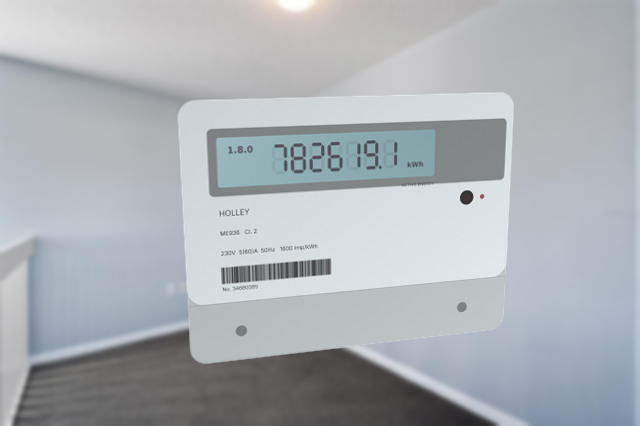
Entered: 782619.1 kWh
